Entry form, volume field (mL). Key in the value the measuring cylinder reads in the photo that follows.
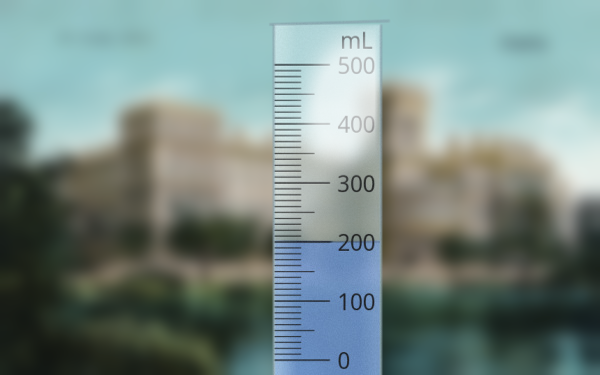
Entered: 200 mL
